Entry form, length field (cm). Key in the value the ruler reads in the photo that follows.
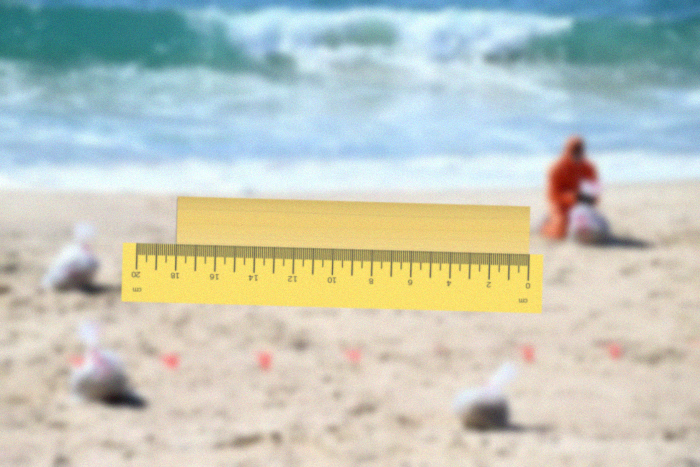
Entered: 18 cm
